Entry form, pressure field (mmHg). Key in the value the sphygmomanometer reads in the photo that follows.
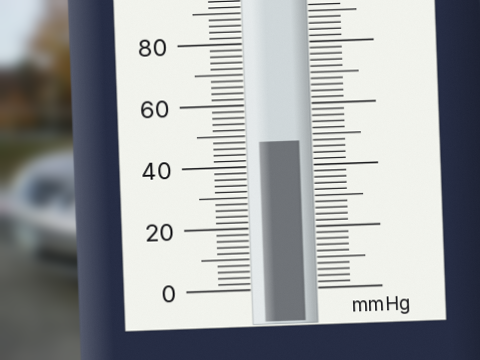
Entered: 48 mmHg
